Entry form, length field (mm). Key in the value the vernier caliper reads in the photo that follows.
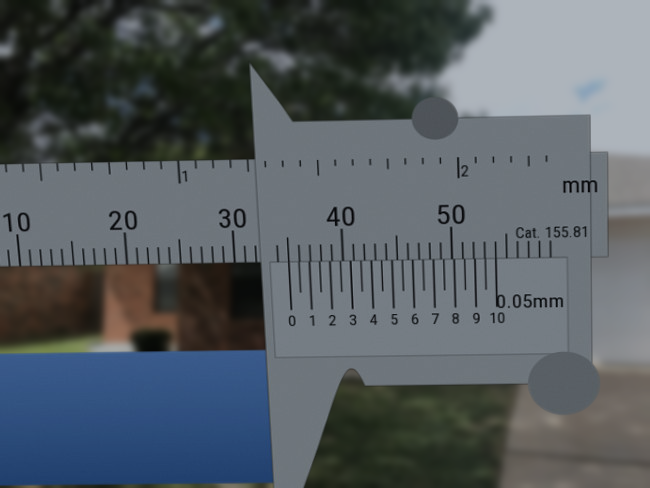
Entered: 35.0 mm
